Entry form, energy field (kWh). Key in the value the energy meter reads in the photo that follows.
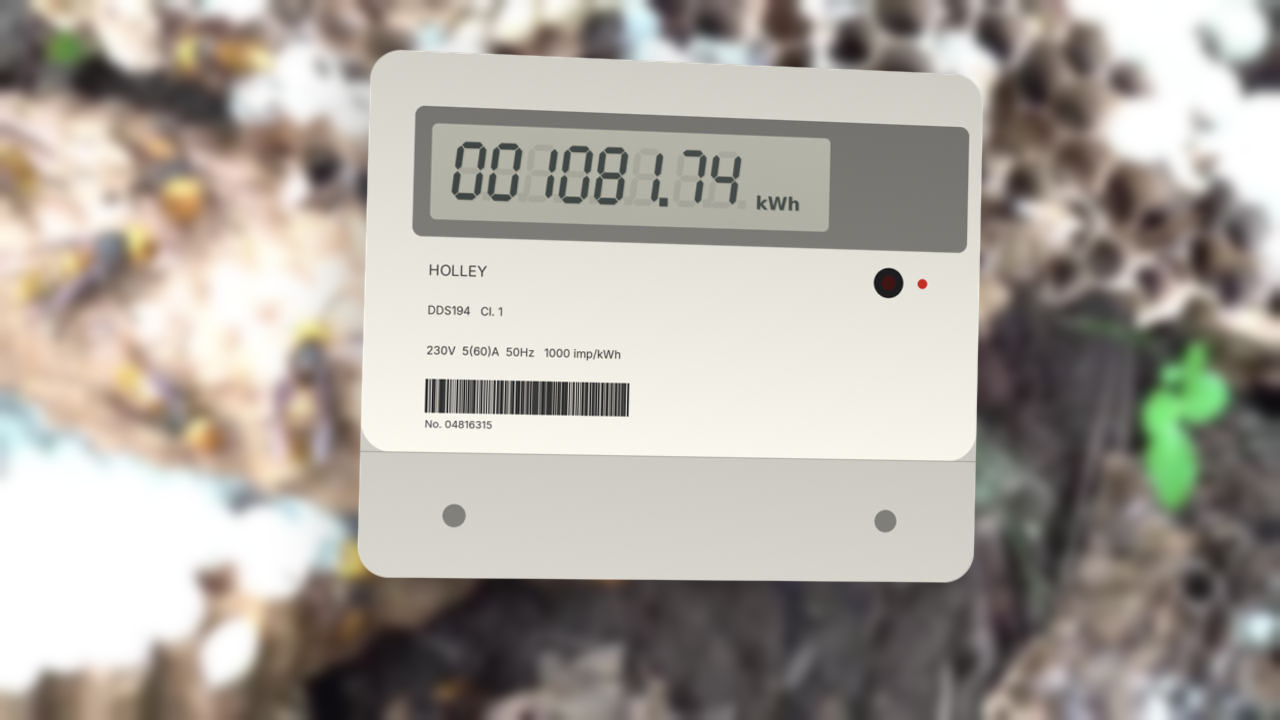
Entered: 1081.74 kWh
